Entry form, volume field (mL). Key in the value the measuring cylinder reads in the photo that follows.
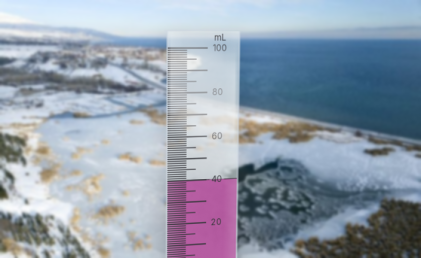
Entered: 40 mL
